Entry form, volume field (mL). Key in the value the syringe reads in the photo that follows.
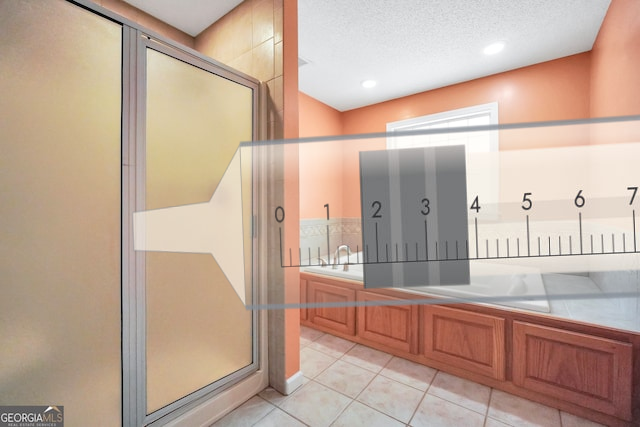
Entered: 1.7 mL
